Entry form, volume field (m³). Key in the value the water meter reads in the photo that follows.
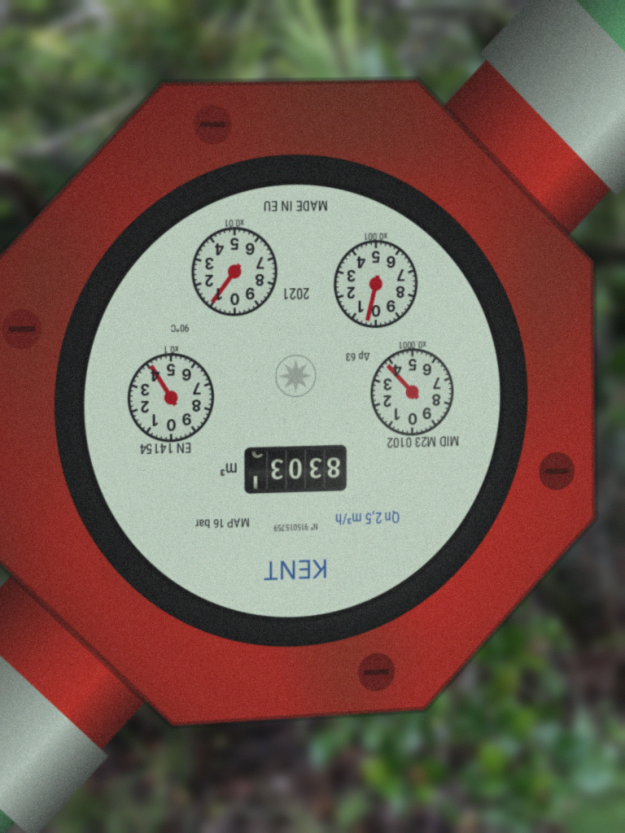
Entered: 83031.4103 m³
